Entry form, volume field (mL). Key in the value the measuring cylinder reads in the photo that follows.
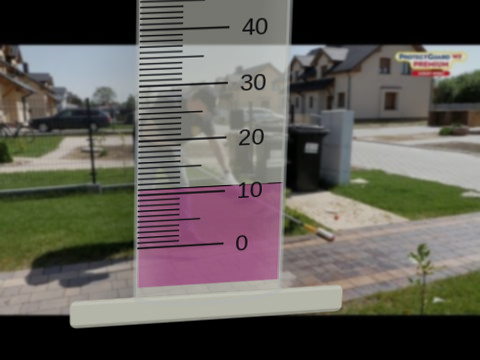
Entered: 11 mL
